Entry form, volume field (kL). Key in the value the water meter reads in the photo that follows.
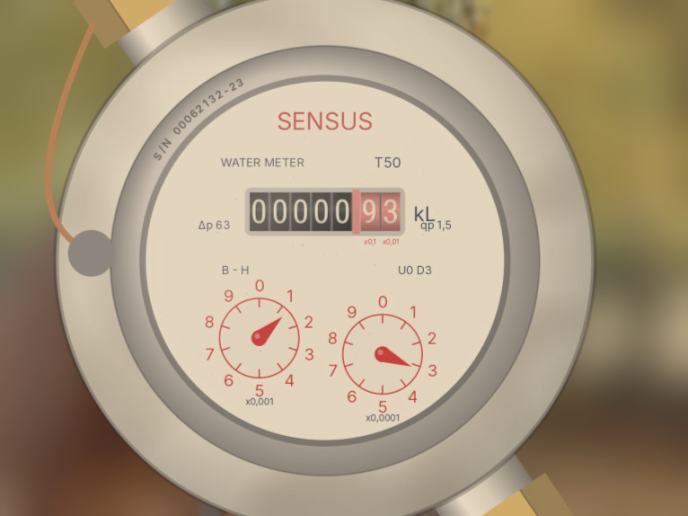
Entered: 0.9313 kL
